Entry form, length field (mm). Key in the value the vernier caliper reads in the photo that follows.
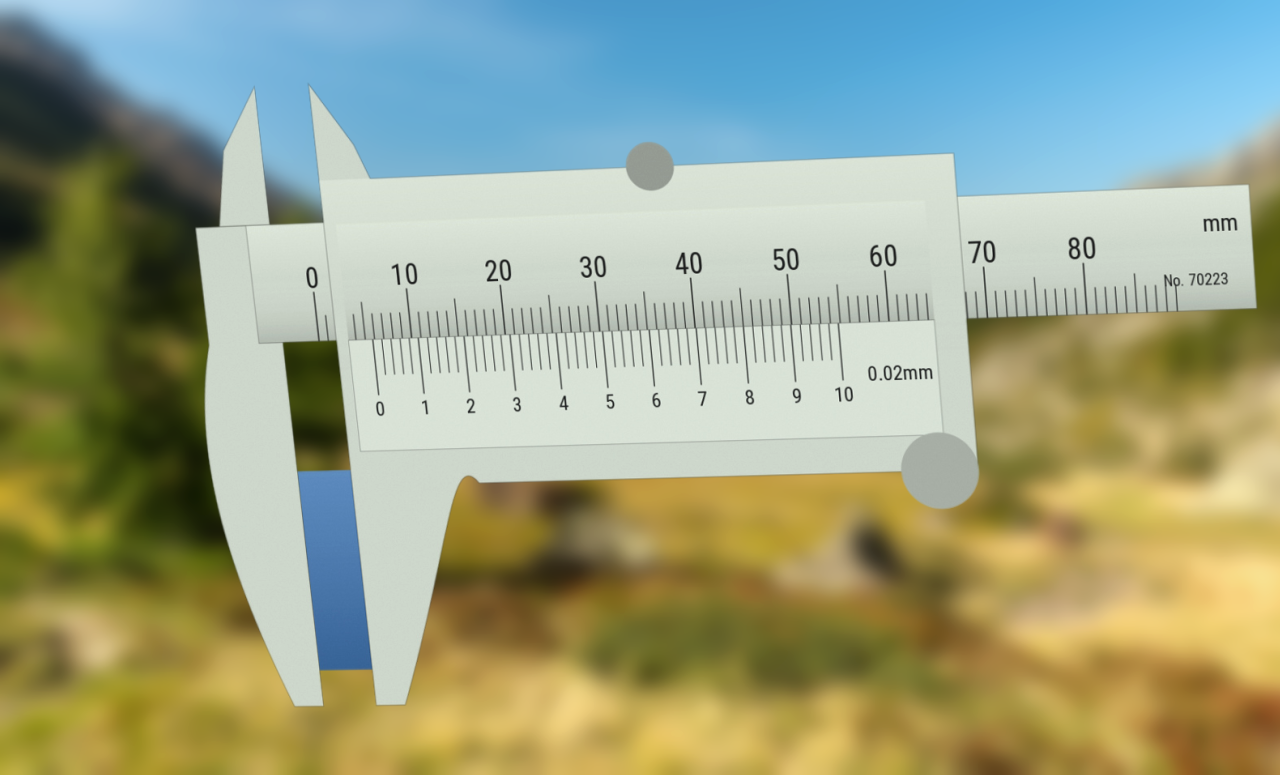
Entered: 5.8 mm
